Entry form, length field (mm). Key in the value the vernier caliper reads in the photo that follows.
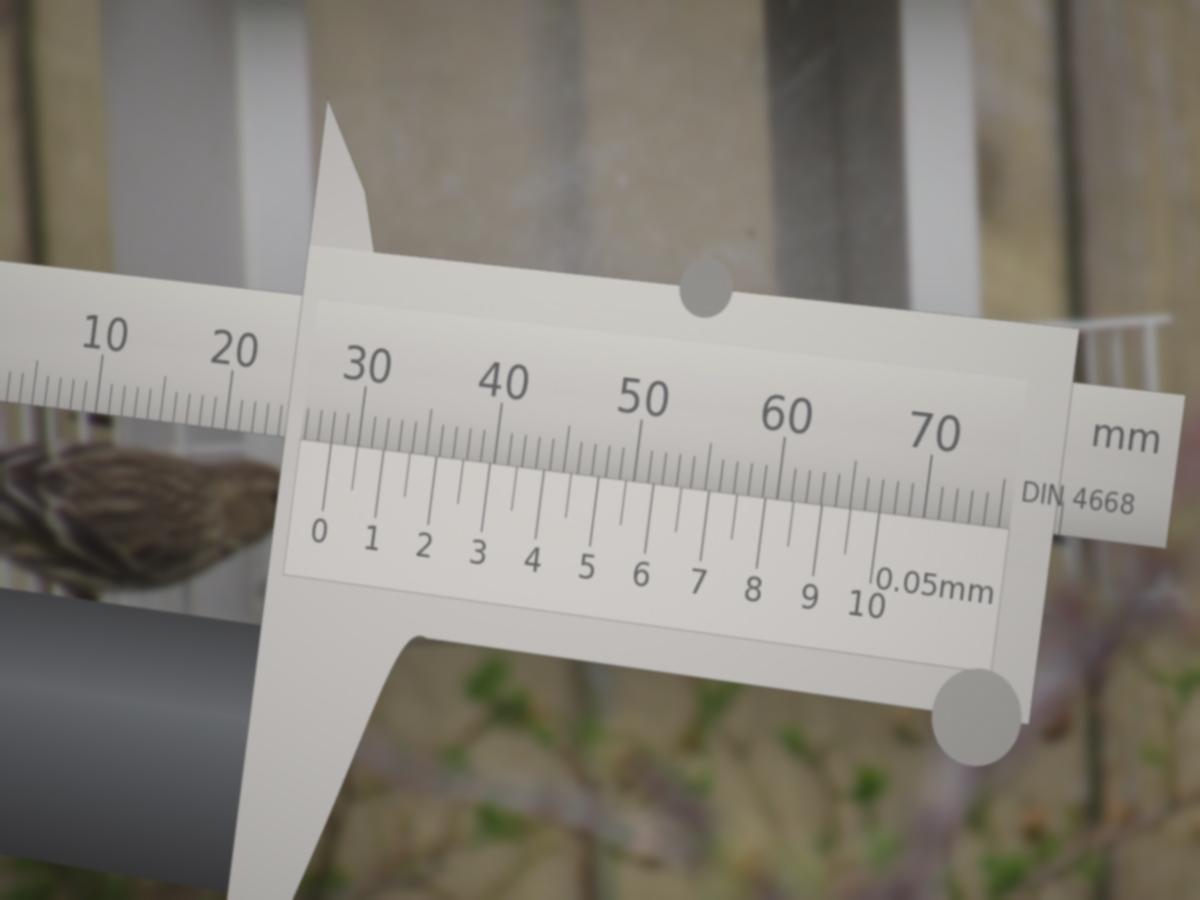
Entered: 28.0 mm
